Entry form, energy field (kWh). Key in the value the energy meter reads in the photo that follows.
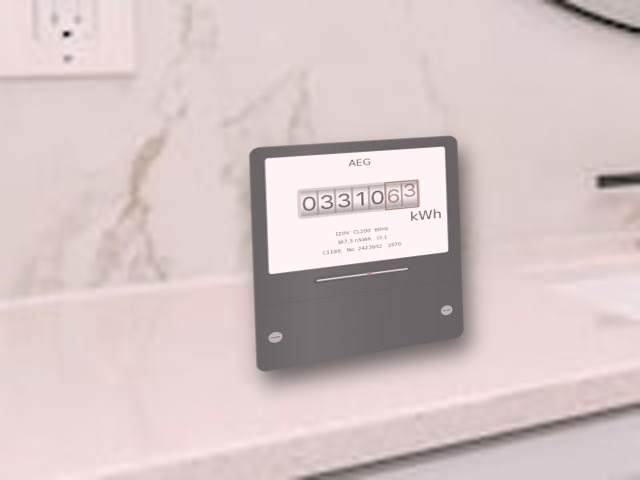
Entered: 3310.63 kWh
